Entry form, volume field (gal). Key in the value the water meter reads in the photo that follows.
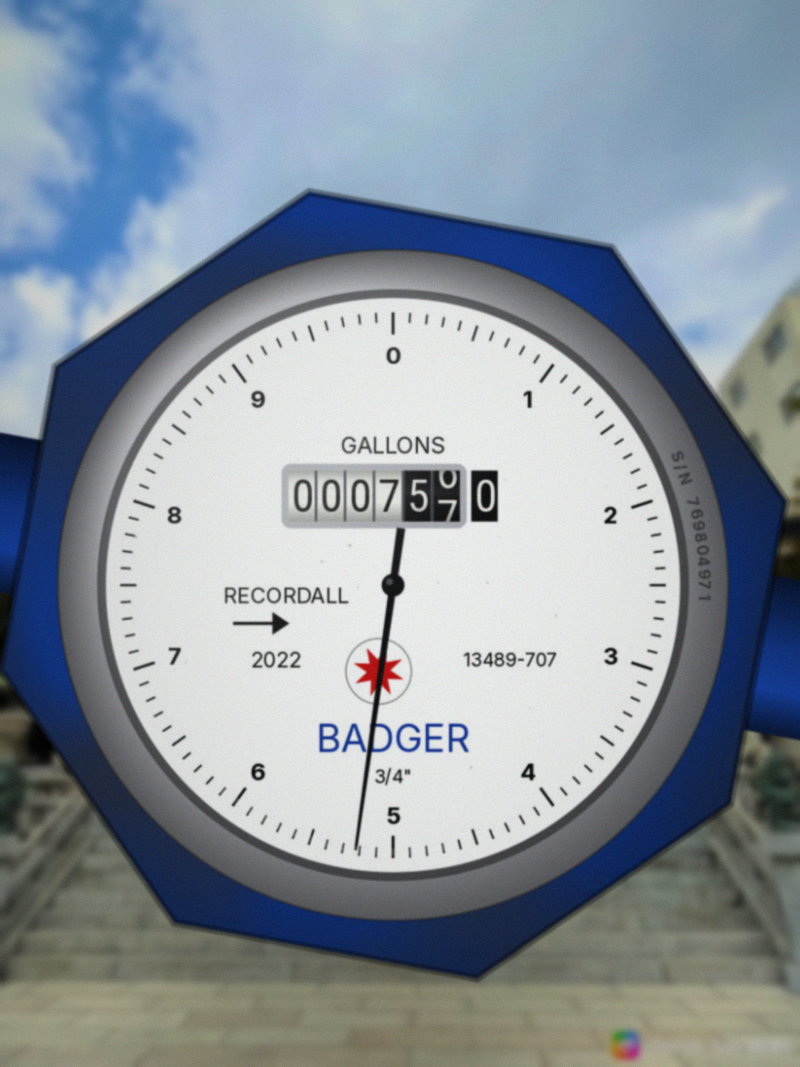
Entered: 7565.2 gal
